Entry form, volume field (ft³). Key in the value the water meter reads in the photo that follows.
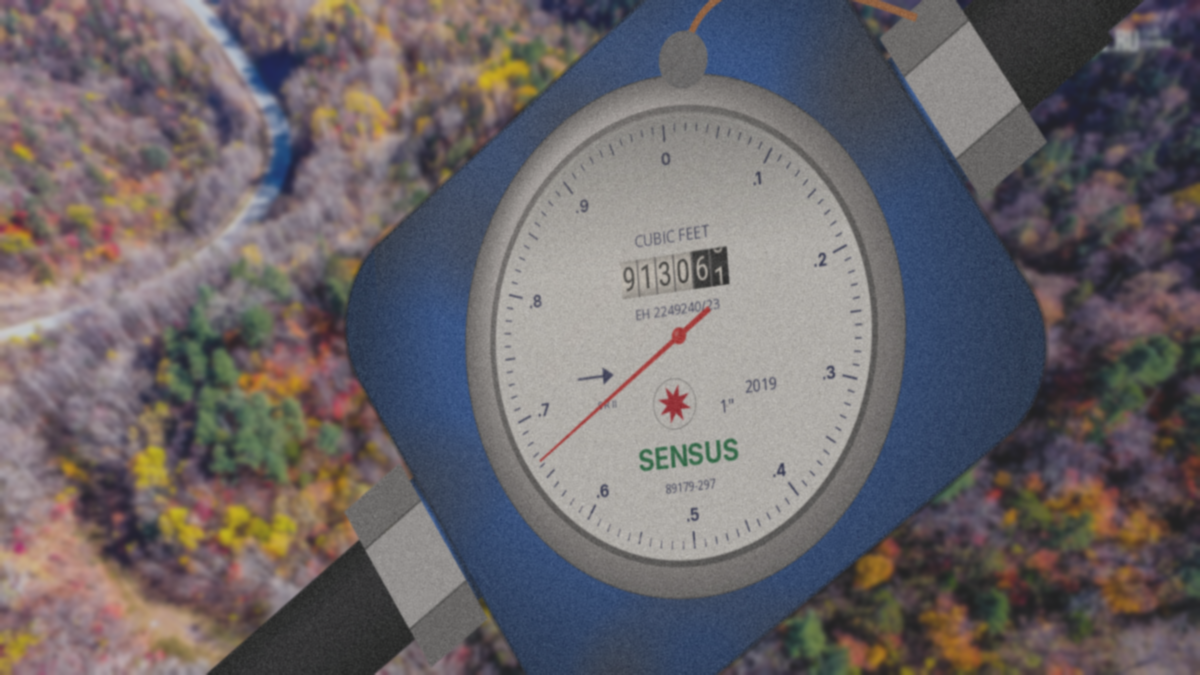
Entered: 913060.66 ft³
